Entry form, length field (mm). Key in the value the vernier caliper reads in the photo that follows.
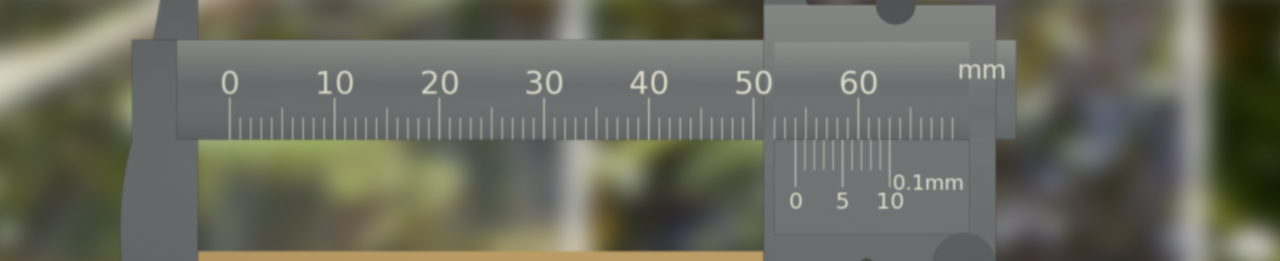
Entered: 54.0 mm
